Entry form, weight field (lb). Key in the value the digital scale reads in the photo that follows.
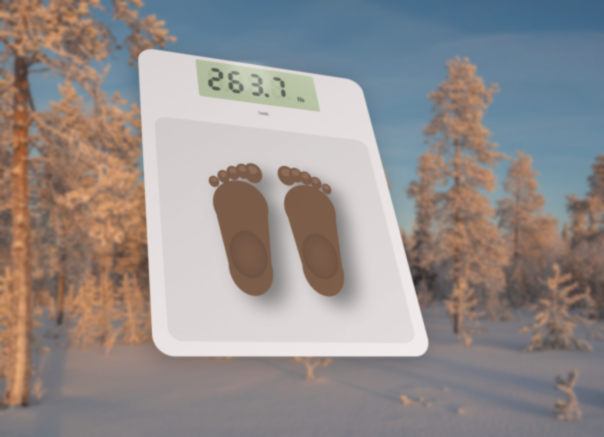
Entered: 263.7 lb
